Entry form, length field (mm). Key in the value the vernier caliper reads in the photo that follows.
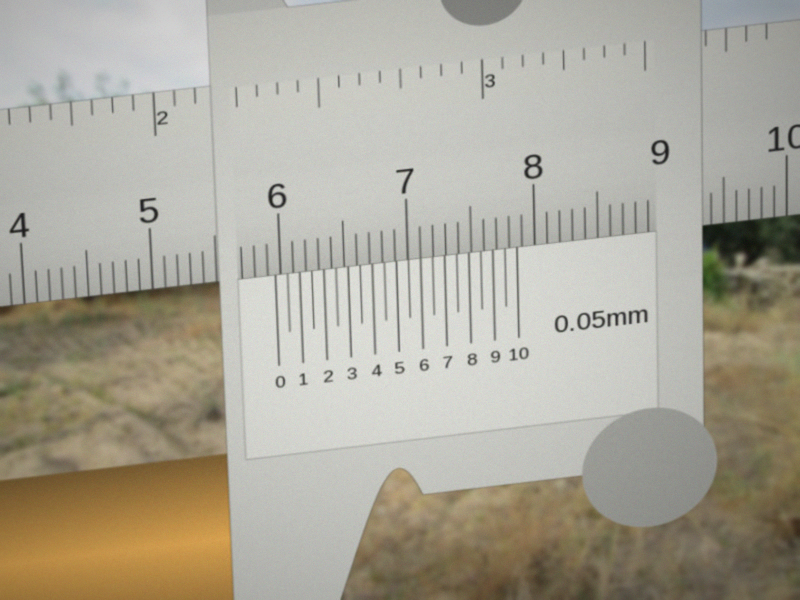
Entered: 59.6 mm
